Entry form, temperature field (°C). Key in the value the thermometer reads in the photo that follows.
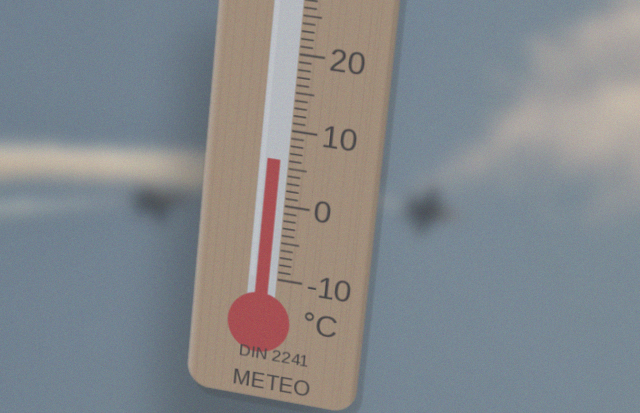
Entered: 6 °C
